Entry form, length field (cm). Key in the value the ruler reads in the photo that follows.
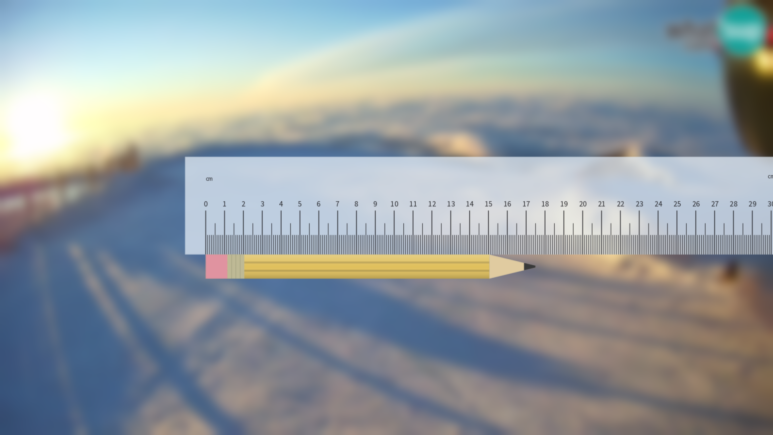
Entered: 17.5 cm
